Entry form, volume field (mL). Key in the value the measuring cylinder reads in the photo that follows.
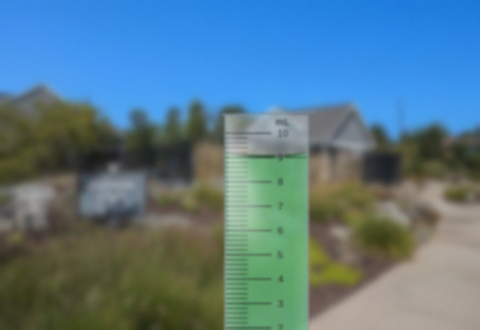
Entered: 9 mL
